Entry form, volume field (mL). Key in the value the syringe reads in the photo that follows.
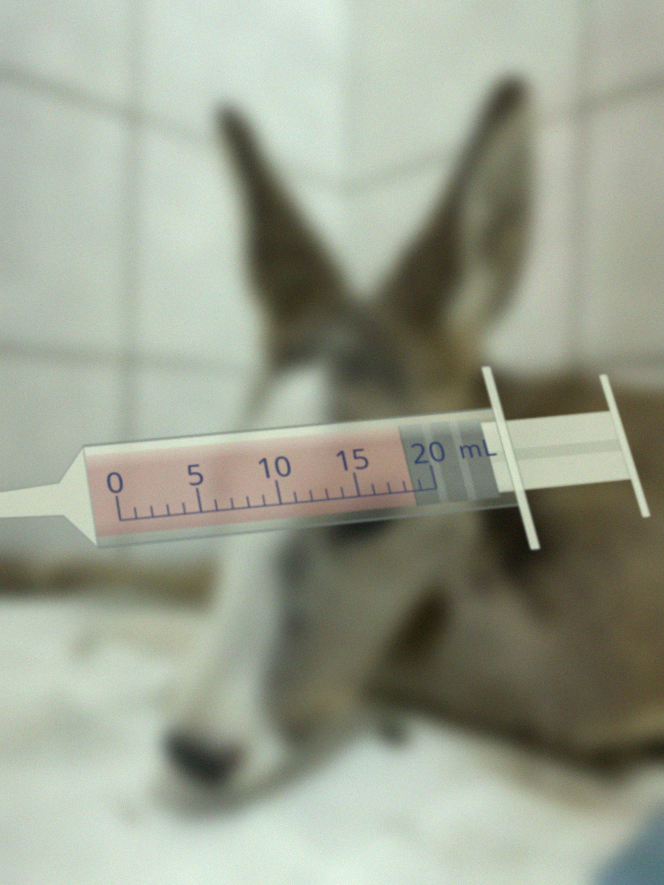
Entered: 18.5 mL
